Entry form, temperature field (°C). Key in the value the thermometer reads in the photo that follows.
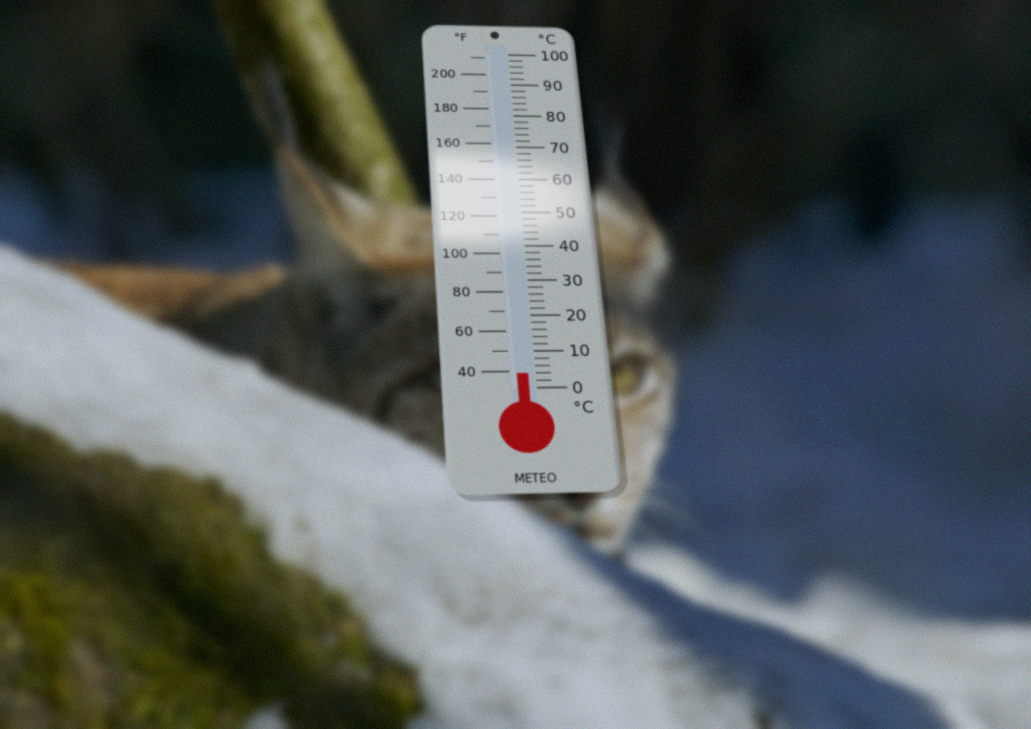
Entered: 4 °C
